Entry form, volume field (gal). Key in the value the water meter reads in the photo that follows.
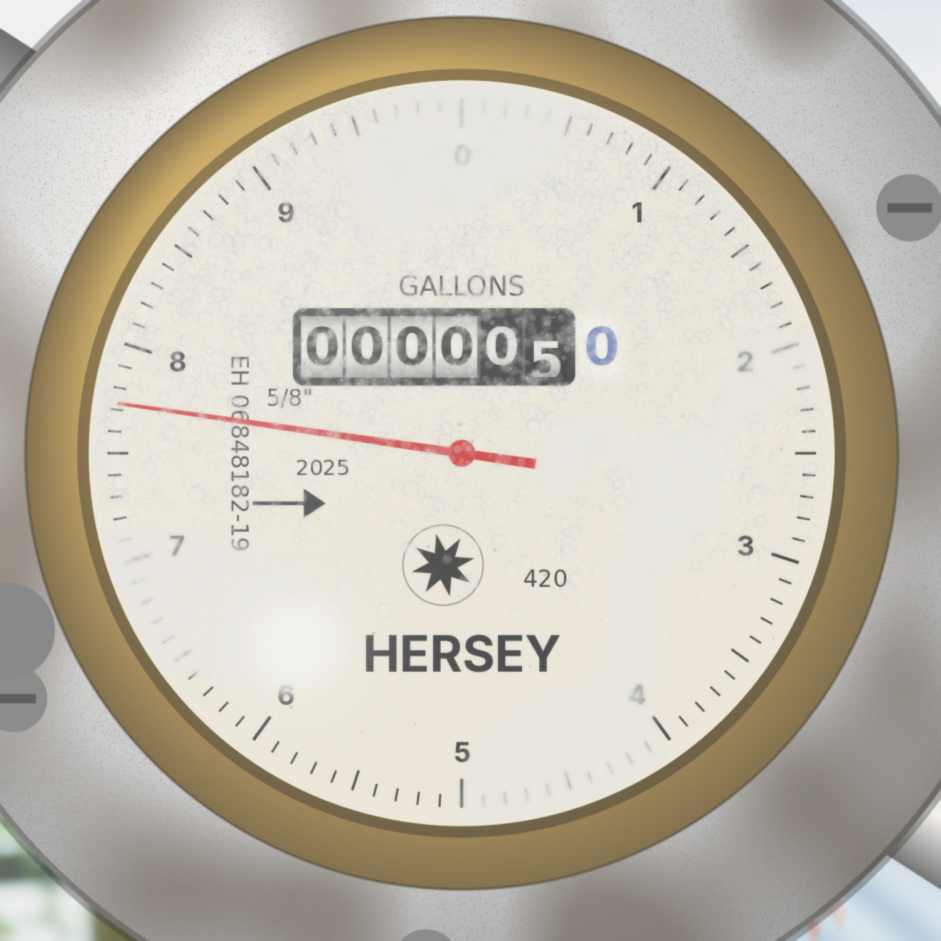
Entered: 47.7 gal
